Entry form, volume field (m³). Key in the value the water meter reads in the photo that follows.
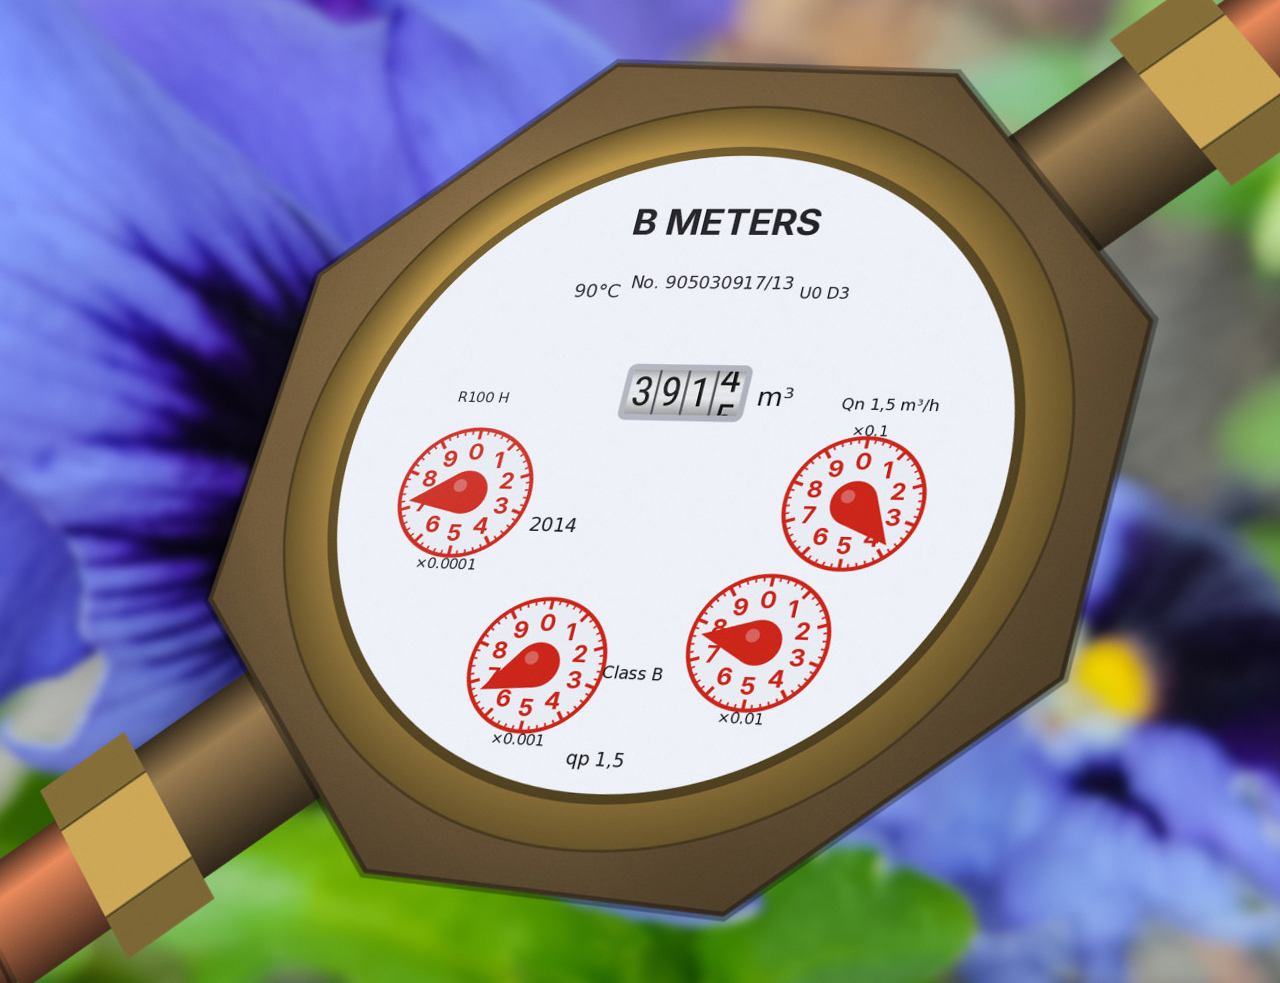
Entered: 3914.3767 m³
